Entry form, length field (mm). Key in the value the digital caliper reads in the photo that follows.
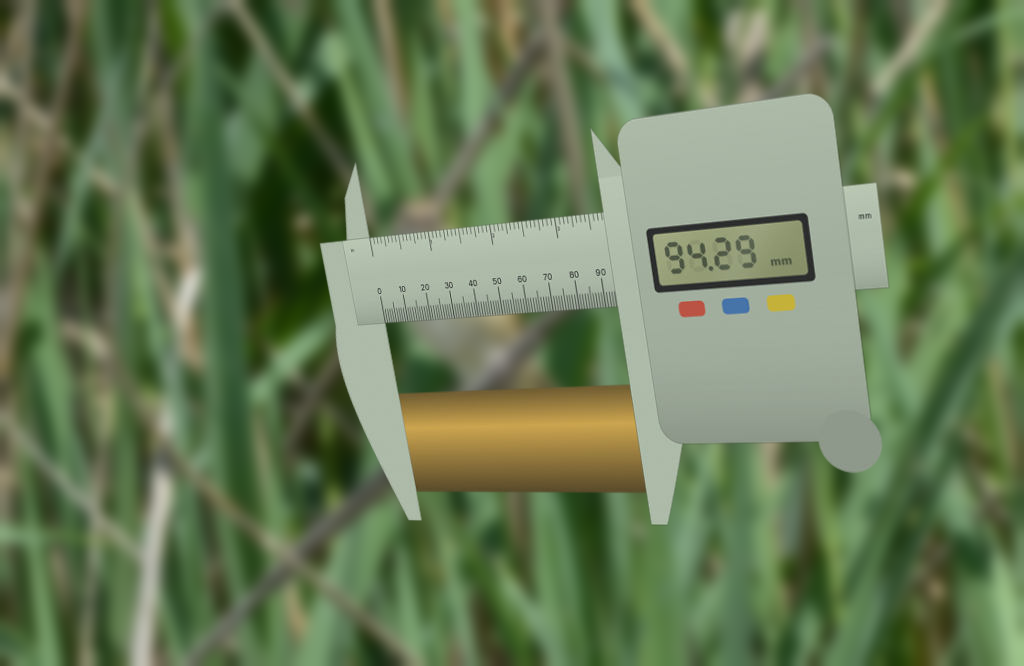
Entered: 94.29 mm
